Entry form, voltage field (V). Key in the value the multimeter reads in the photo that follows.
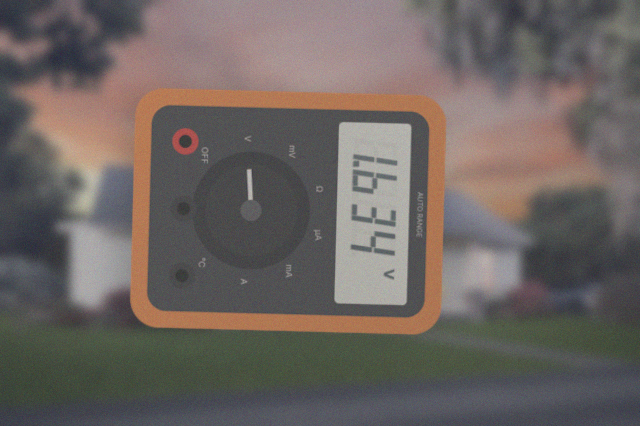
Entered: 1.634 V
